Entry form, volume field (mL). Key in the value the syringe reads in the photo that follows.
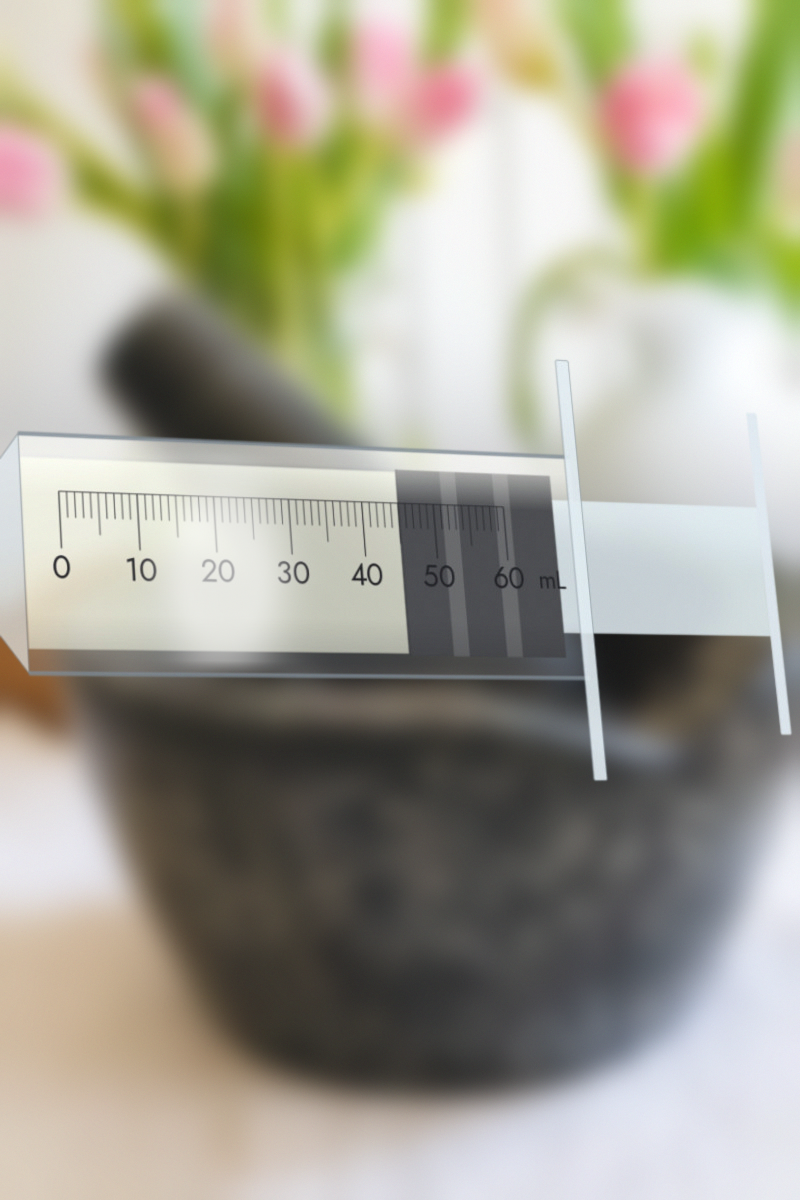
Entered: 45 mL
